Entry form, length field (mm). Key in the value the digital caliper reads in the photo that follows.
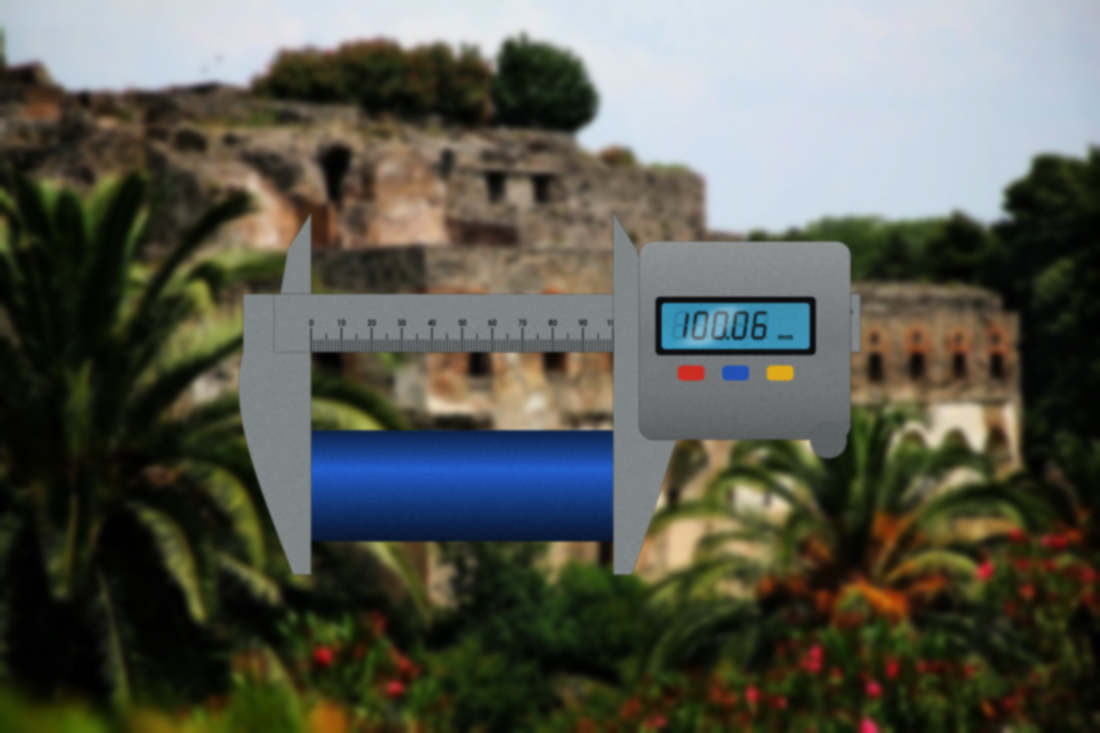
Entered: 100.06 mm
